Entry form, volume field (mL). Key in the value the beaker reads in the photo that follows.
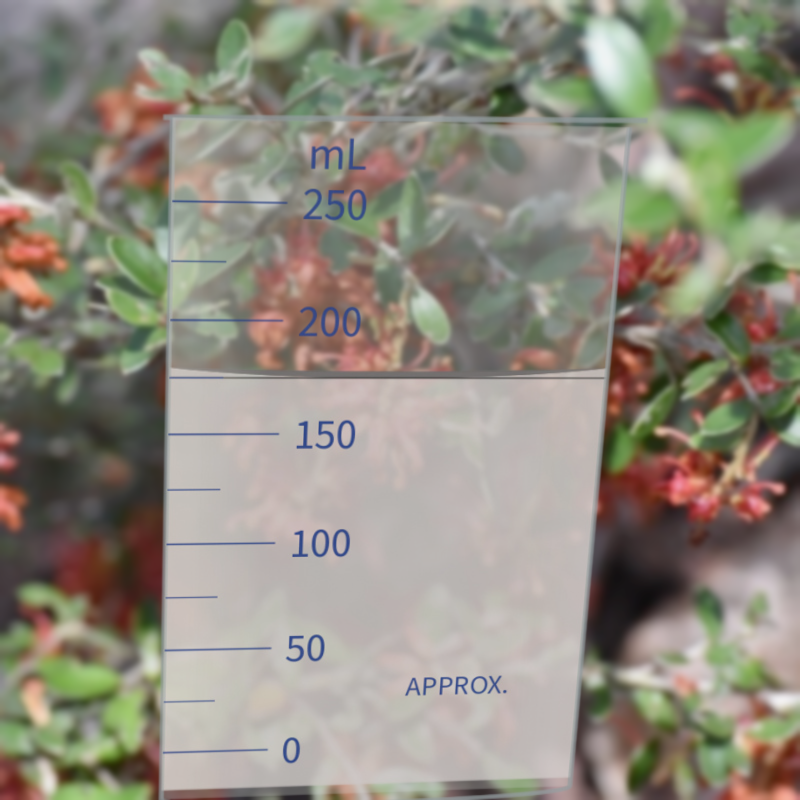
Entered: 175 mL
